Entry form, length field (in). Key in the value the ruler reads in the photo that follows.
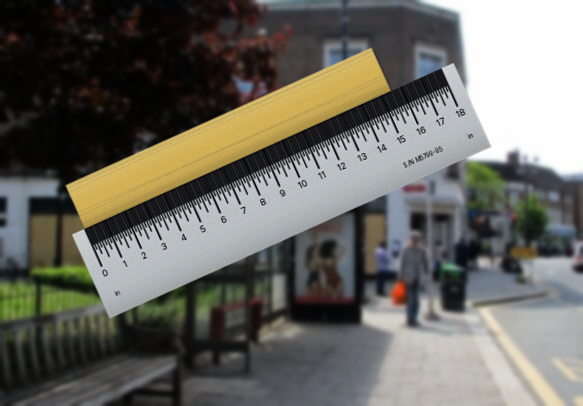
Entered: 15.5 in
